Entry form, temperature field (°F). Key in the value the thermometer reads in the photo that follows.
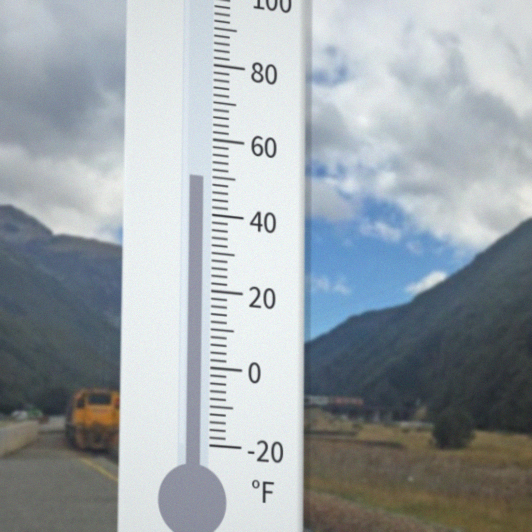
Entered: 50 °F
